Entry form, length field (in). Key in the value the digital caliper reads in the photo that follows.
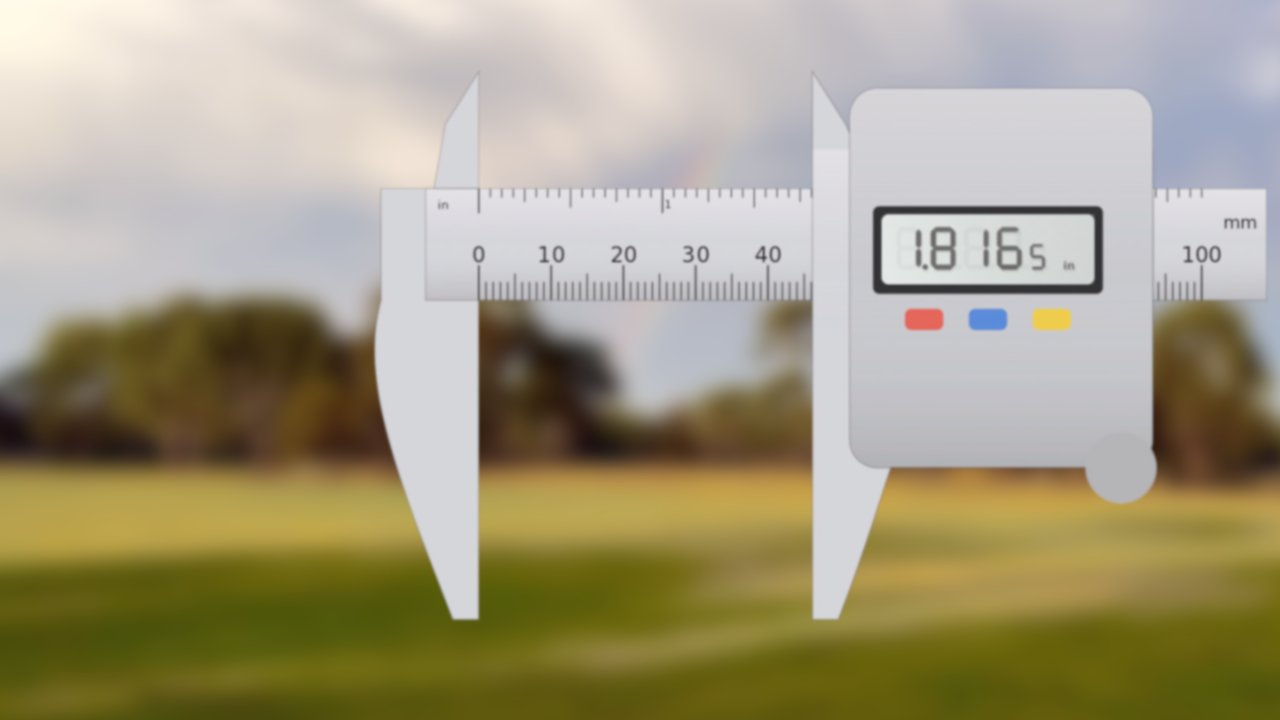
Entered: 1.8165 in
